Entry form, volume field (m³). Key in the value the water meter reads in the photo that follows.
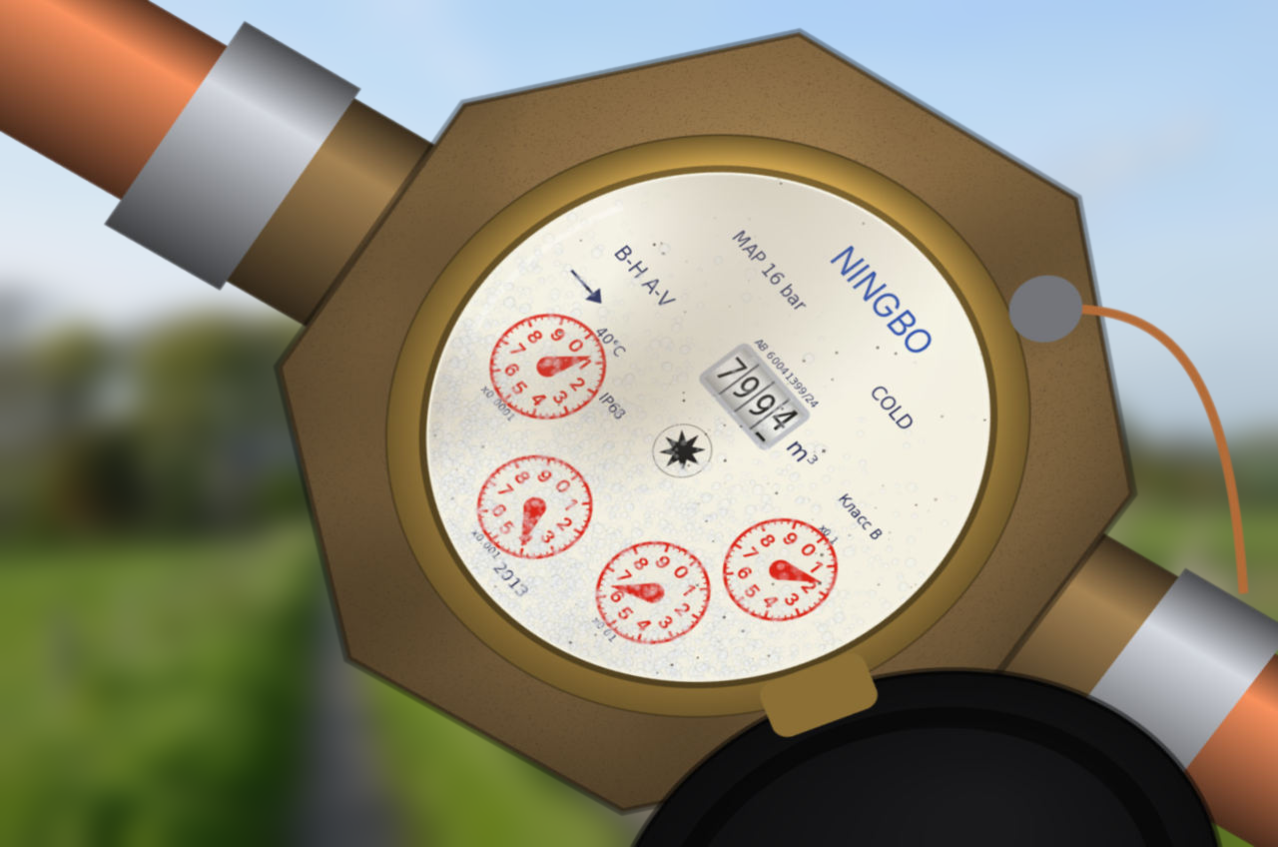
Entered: 7994.1640 m³
